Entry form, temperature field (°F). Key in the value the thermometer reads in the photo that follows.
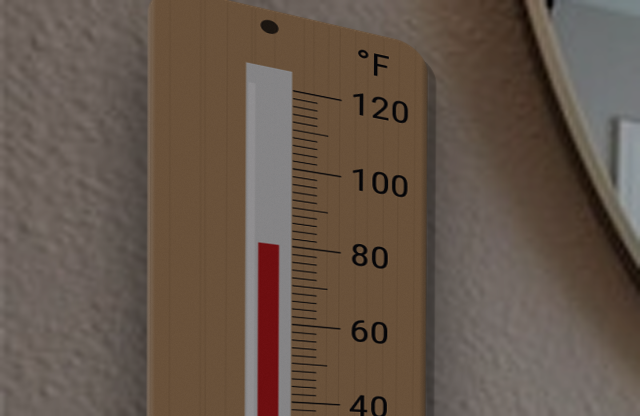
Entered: 80 °F
